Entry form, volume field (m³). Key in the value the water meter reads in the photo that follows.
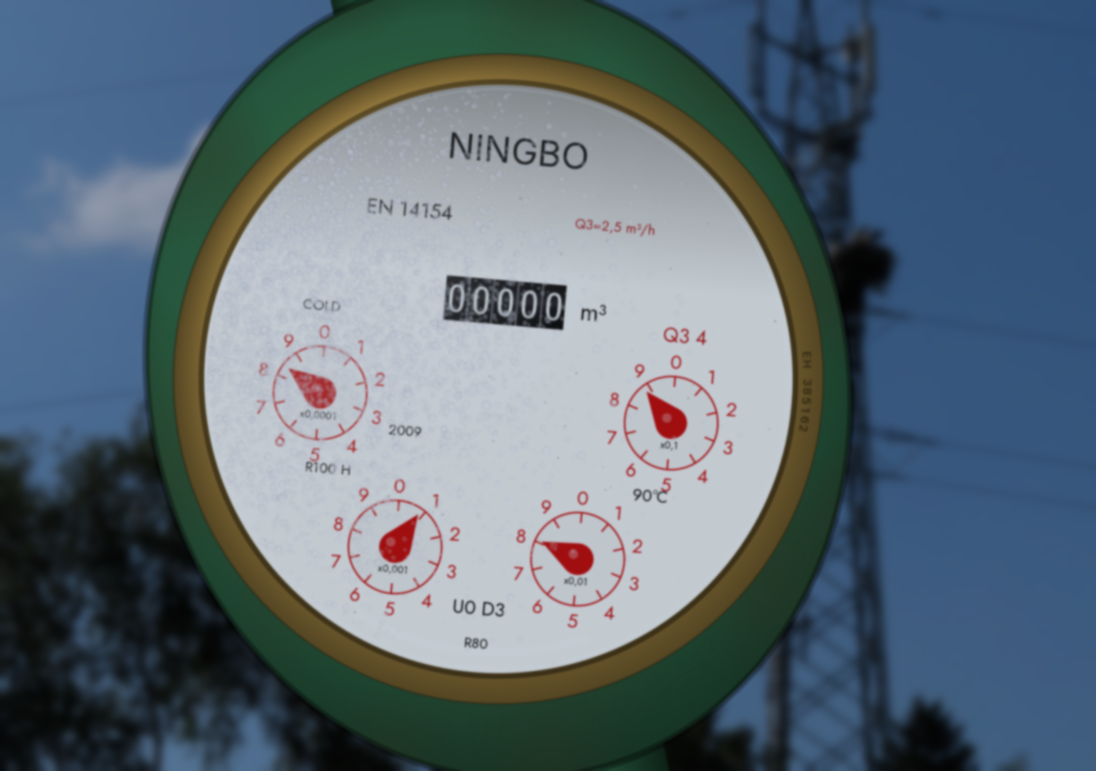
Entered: 0.8808 m³
